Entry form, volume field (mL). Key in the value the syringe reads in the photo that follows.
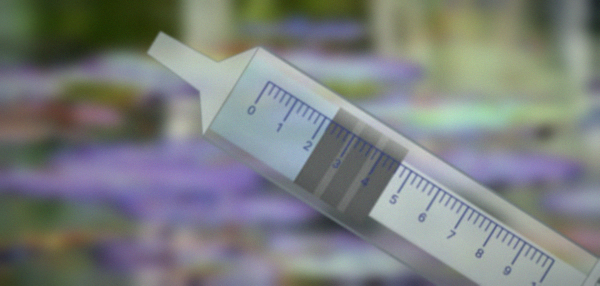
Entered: 2.2 mL
